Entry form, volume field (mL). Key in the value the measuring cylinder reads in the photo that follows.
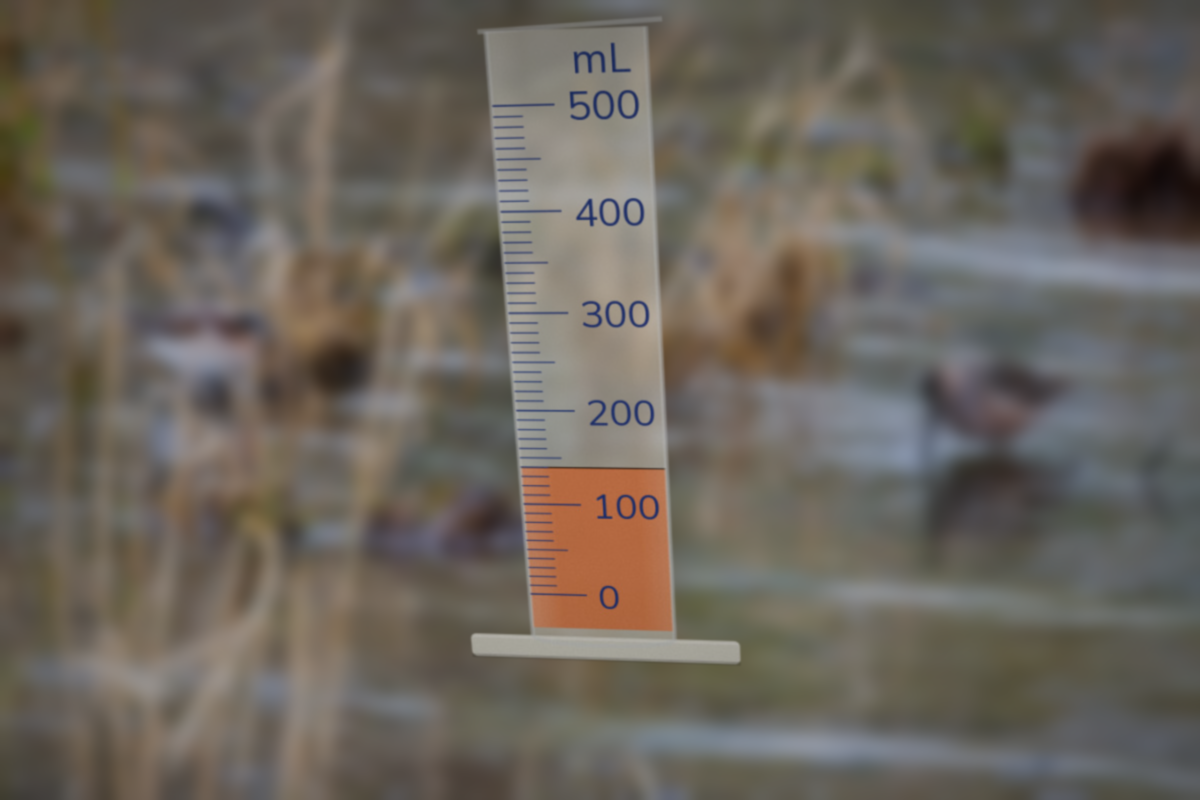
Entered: 140 mL
